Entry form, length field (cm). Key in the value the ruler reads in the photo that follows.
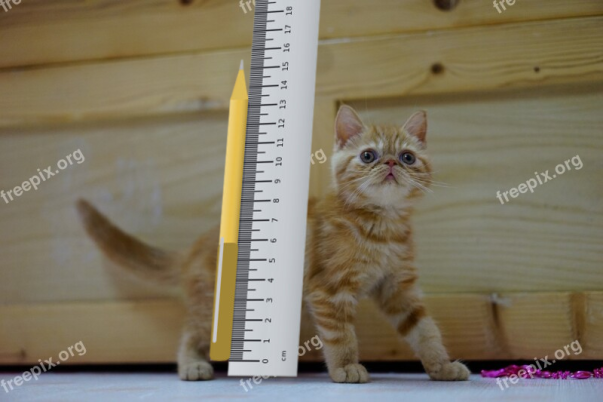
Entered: 15.5 cm
